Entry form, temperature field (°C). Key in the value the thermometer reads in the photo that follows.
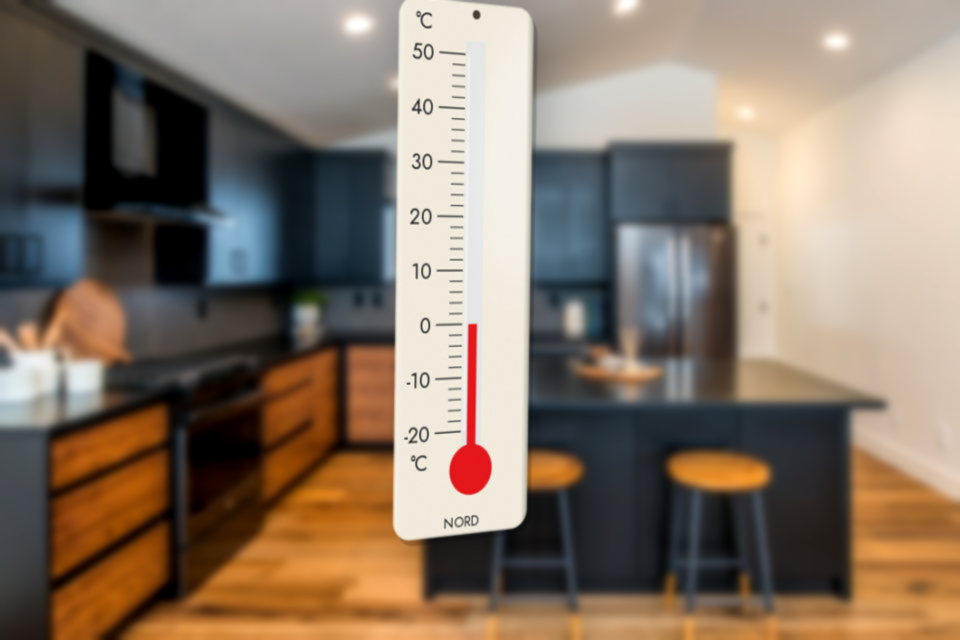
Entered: 0 °C
